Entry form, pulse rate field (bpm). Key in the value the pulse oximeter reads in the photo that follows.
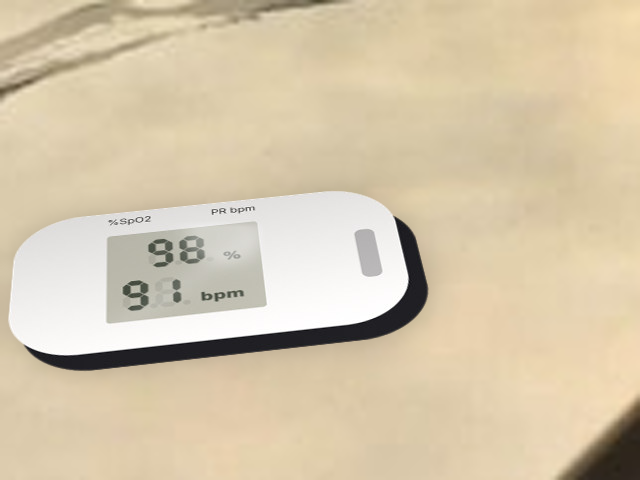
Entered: 91 bpm
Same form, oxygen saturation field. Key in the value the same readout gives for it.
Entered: 98 %
